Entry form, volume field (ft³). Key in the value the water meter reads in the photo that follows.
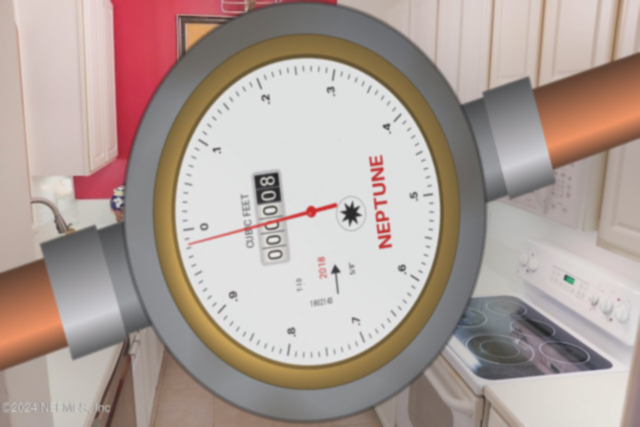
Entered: 7.98 ft³
